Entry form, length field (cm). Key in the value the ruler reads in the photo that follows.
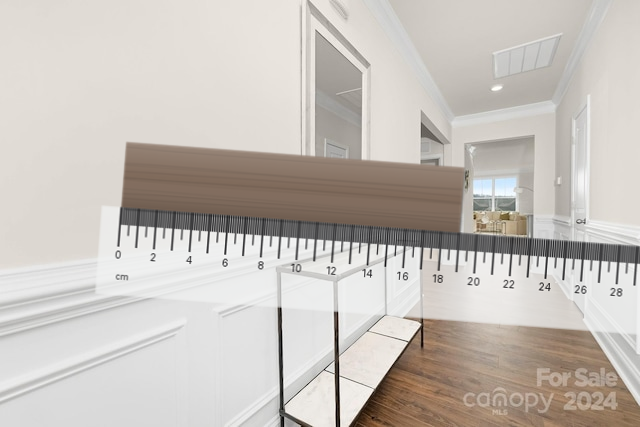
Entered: 19 cm
